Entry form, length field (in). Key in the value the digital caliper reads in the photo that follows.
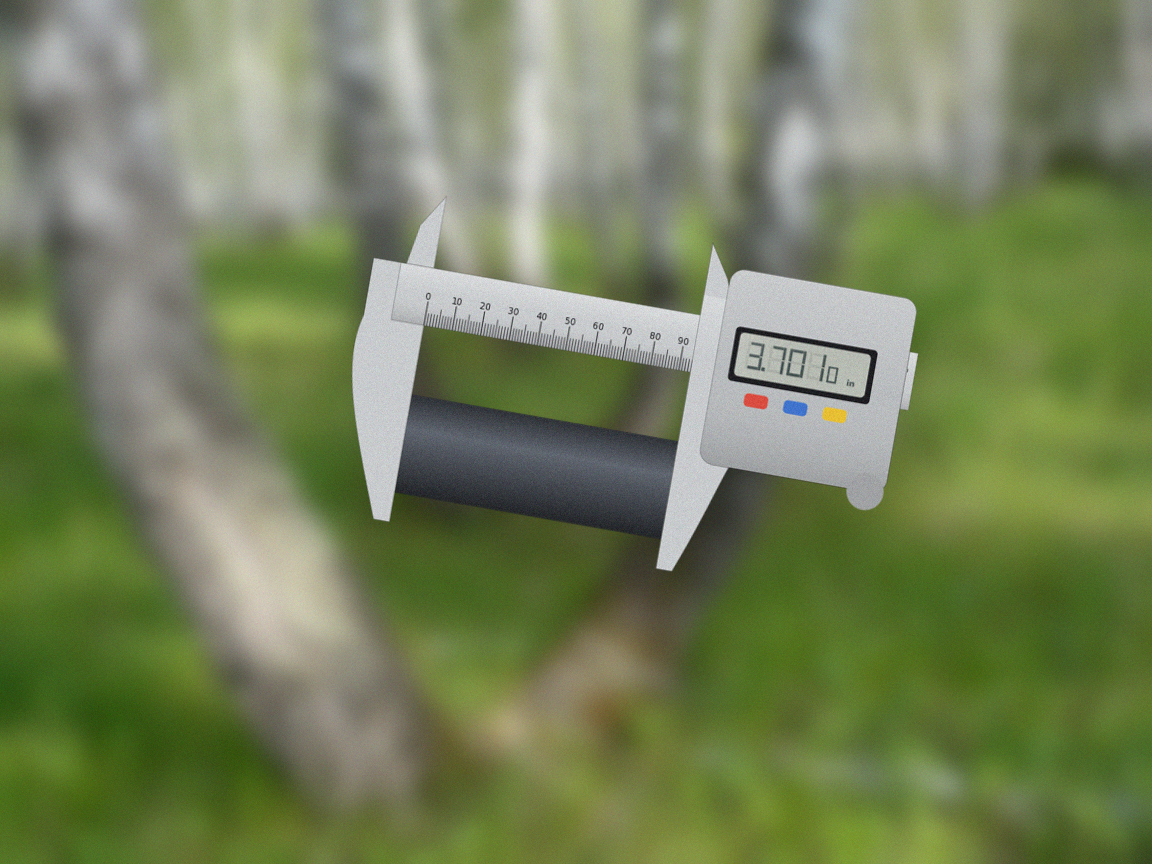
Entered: 3.7010 in
